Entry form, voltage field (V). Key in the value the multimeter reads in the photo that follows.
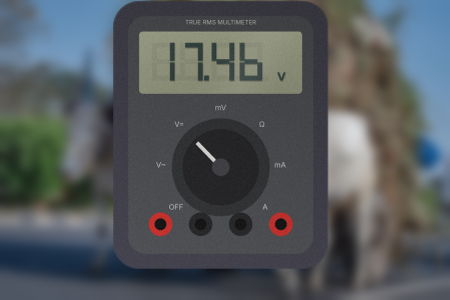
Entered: 17.46 V
